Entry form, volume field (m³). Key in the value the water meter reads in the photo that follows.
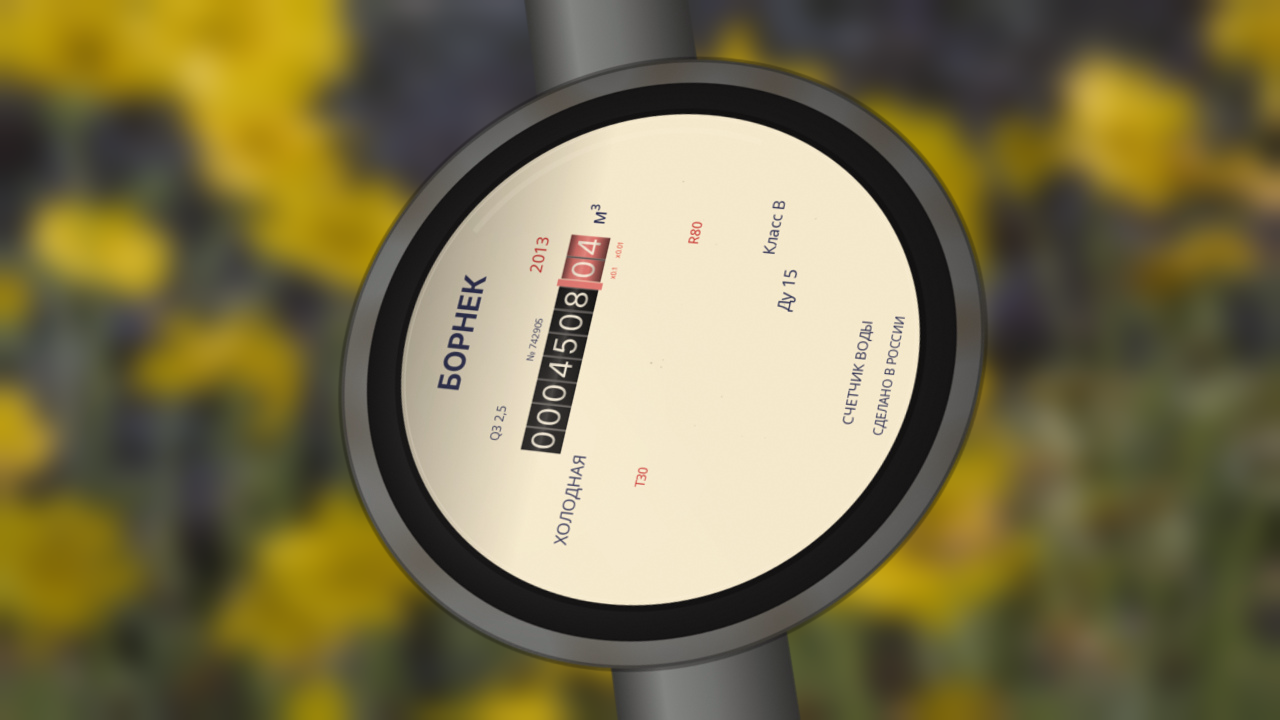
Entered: 4508.04 m³
